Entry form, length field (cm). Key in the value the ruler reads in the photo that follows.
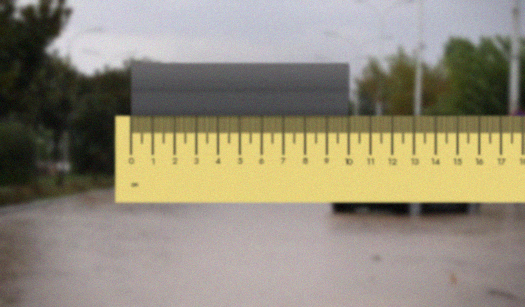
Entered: 10 cm
